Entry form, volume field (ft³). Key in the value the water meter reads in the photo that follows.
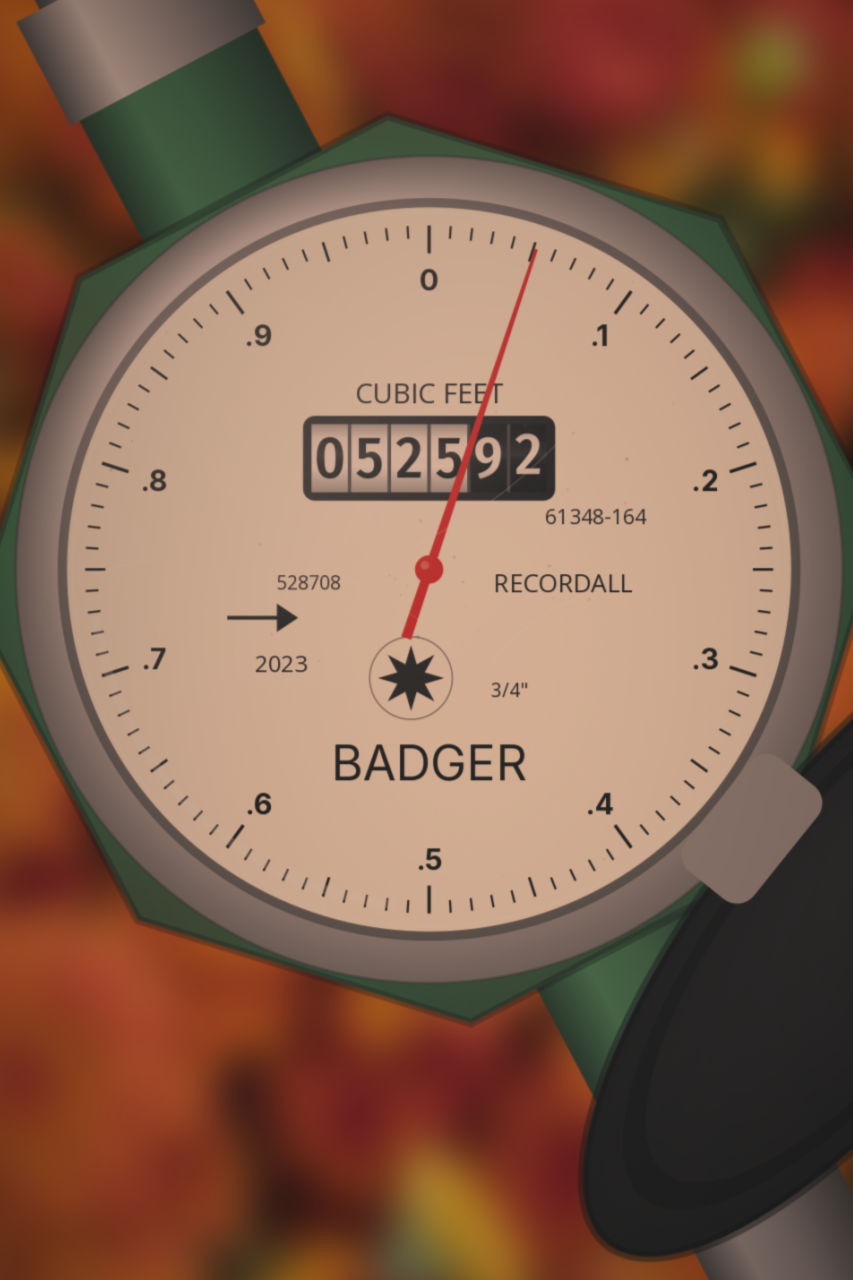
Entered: 52592.05 ft³
